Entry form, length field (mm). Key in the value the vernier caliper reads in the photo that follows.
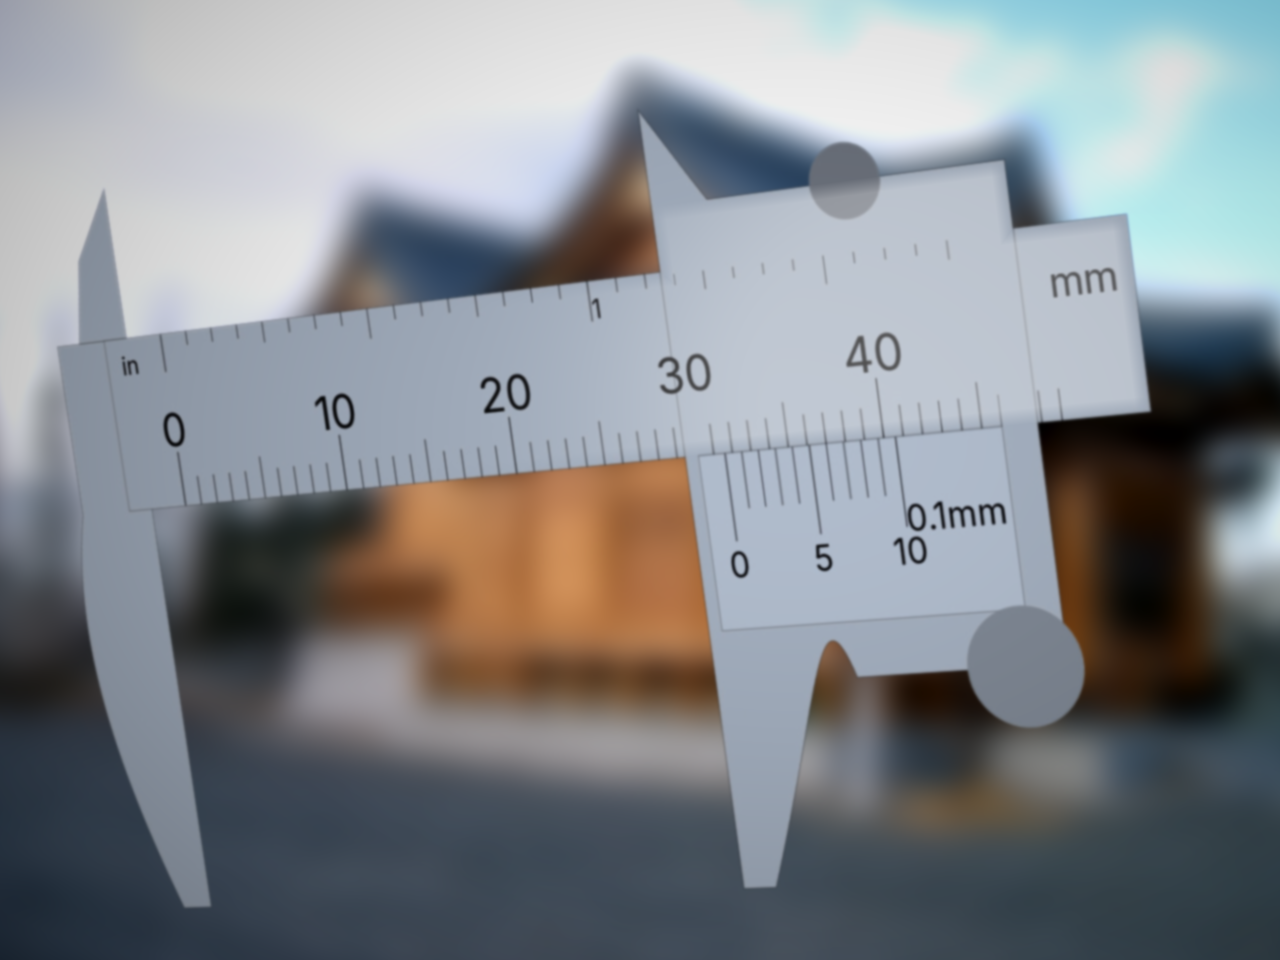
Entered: 31.6 mm
